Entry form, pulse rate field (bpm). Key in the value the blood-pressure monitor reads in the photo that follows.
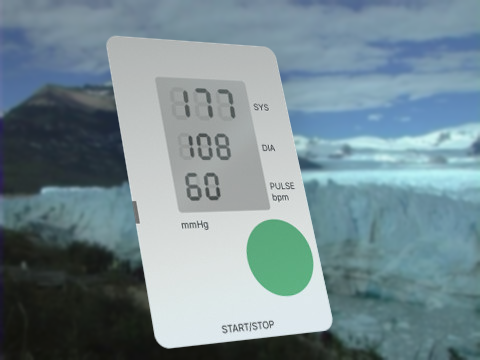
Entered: 60 bpm
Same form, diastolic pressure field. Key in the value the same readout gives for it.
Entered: 108 mmHg
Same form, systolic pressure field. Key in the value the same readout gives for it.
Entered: 177 mmHg
